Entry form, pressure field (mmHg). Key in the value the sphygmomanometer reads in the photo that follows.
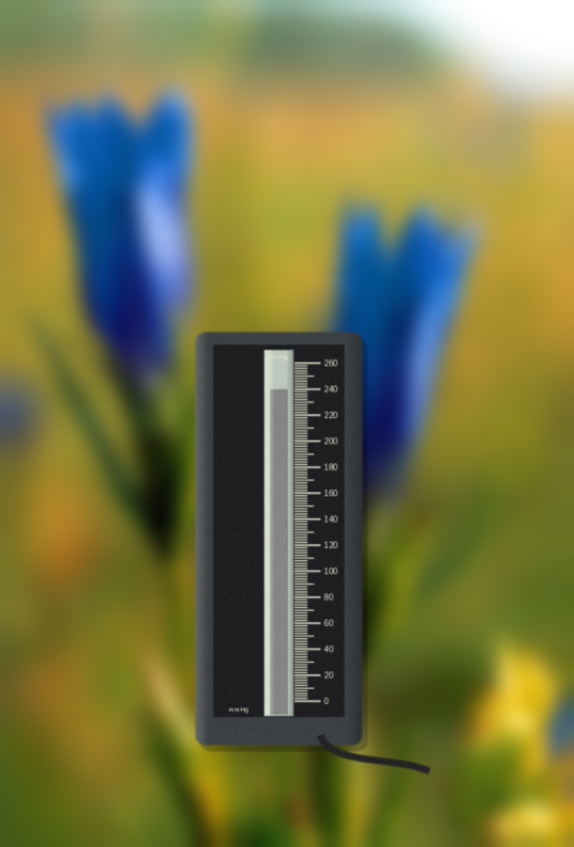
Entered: 240 mmHg
